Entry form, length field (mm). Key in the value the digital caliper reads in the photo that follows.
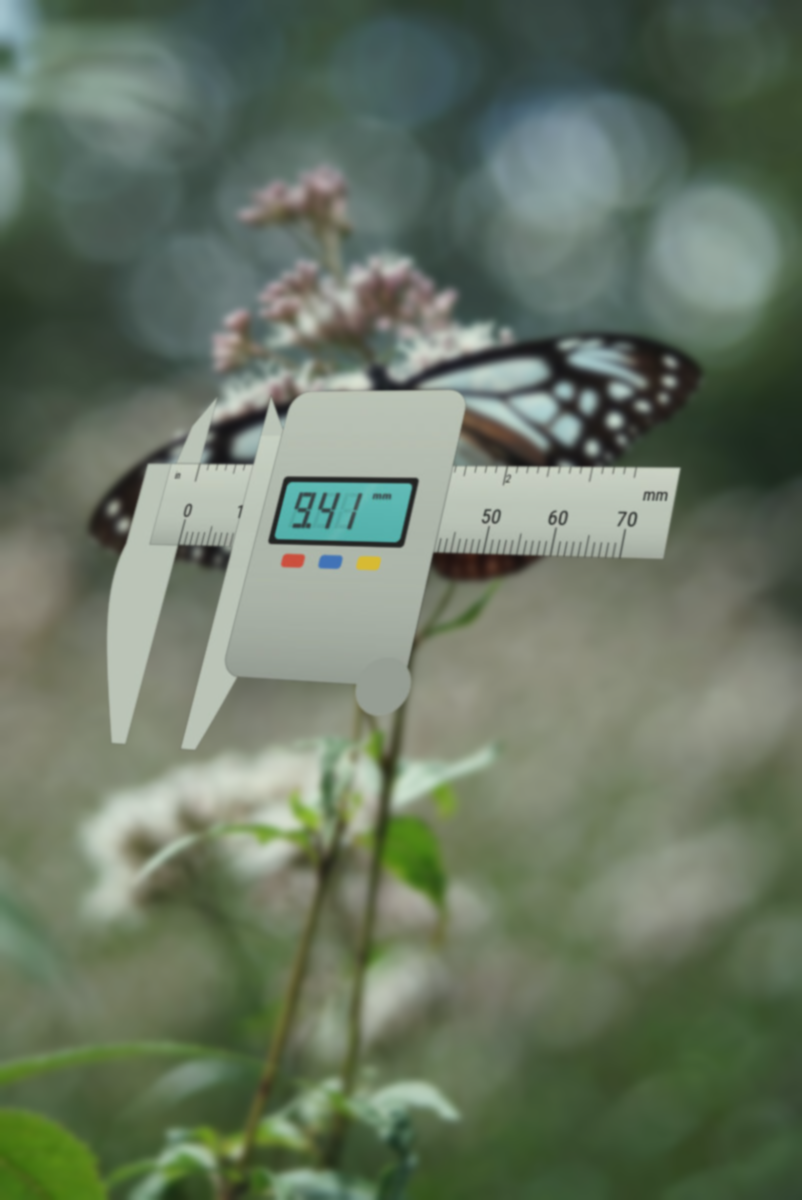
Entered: 9.41 mm
